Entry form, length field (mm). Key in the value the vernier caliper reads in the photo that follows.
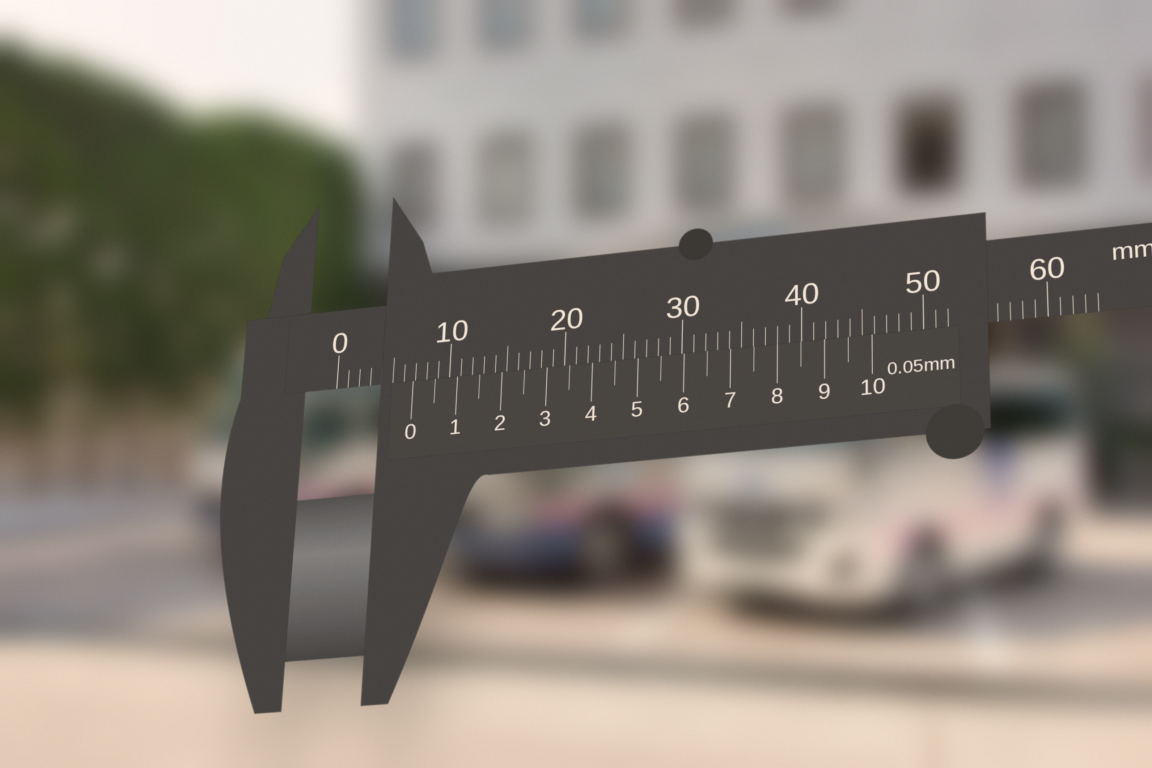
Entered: 6.8 mm
